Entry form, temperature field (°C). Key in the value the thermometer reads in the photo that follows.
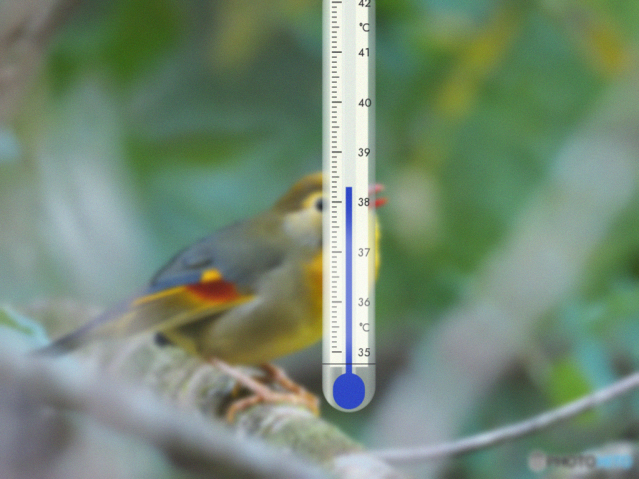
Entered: 38.3 °C
